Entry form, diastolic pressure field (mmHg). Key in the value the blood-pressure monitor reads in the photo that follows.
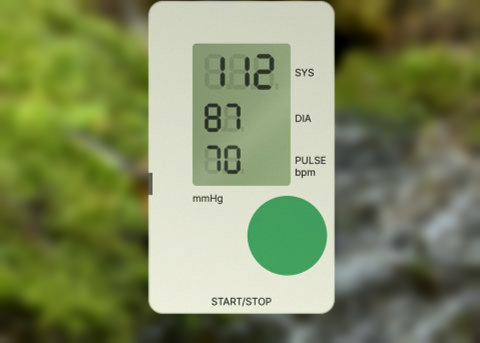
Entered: 87 mmHg
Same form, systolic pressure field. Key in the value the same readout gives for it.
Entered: 112 mmHg
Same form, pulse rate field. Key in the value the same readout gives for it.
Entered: 70 bpm
